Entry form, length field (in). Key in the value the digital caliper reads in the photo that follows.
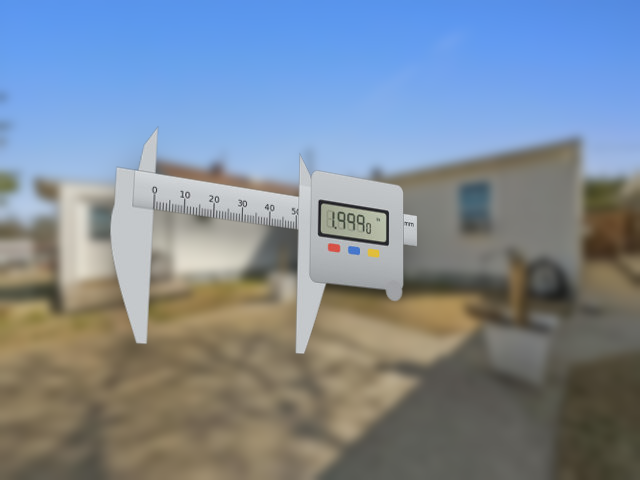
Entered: 1.9990 in
